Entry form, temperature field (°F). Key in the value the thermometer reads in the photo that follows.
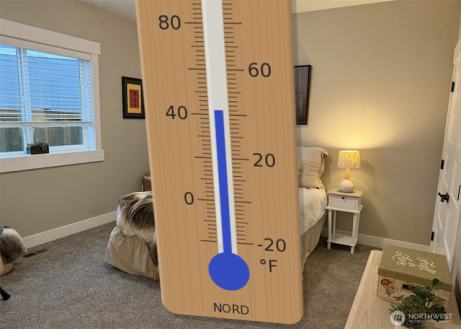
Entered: 42 °F
